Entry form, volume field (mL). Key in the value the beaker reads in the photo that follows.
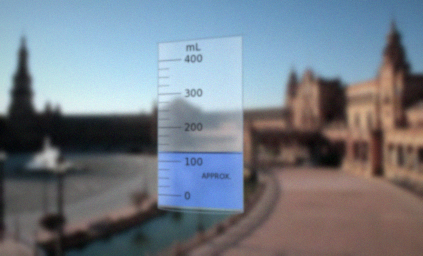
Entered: 125 mL
